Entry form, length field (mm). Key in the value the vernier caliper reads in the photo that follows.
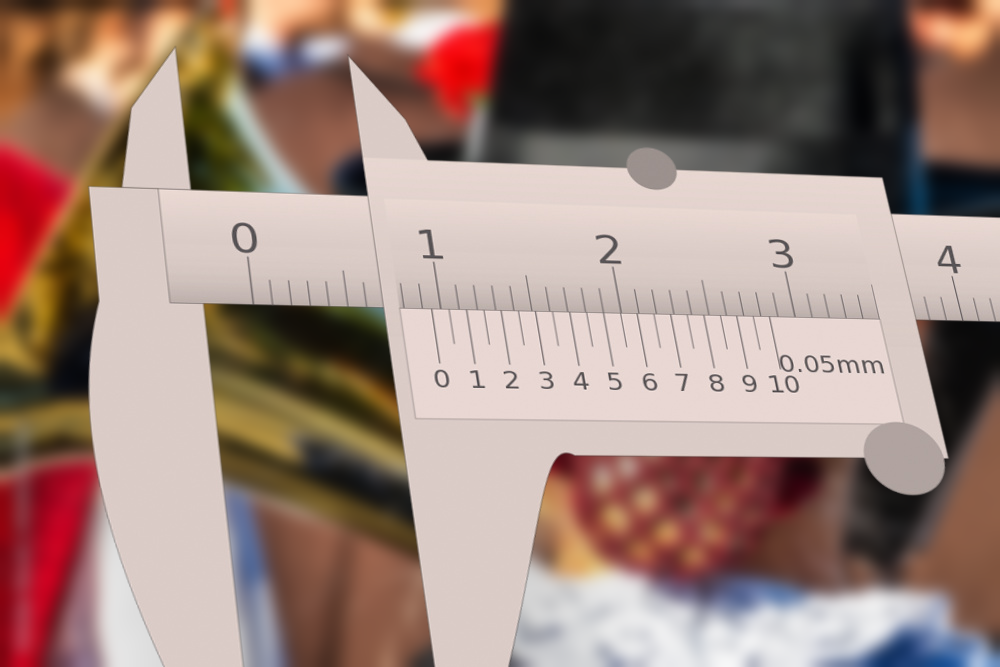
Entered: 9.5 mm
